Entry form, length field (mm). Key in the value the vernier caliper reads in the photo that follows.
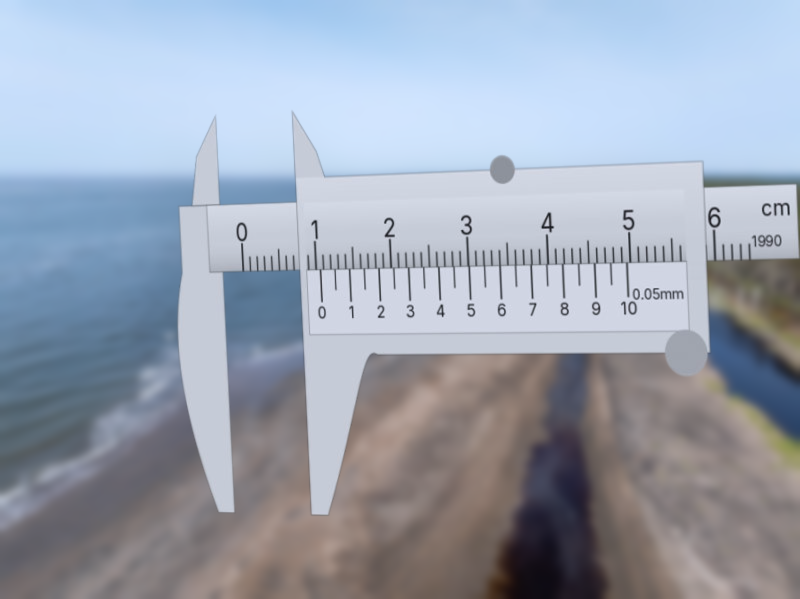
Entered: 10.6 mm
